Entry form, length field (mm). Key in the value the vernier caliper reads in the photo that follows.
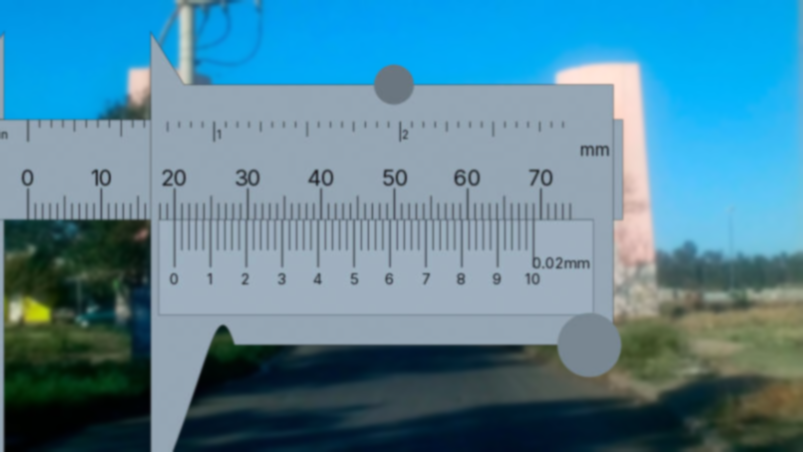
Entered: 20.0 mm
